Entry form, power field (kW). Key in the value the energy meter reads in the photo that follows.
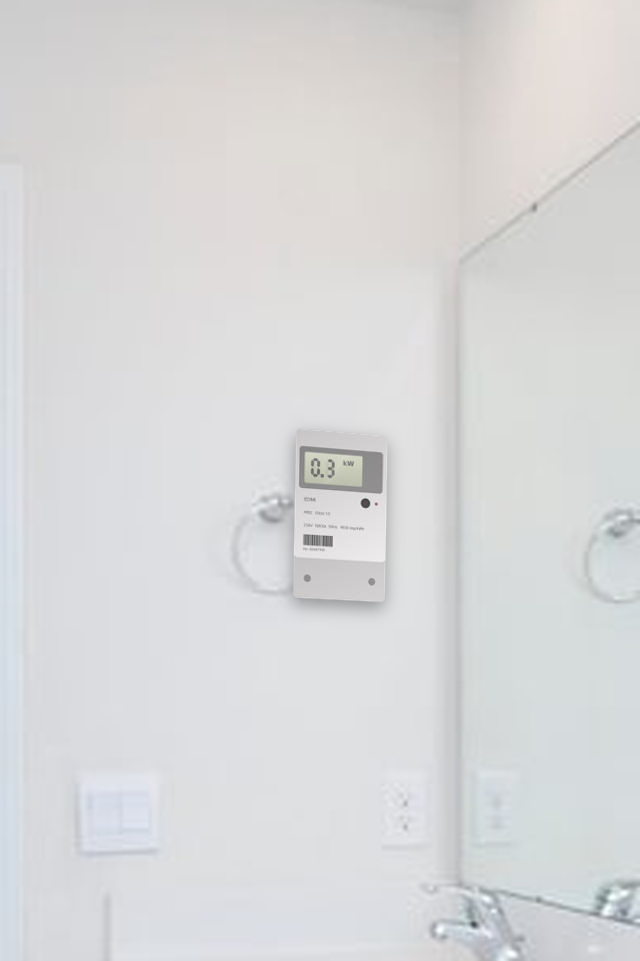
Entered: 0.3 kW
